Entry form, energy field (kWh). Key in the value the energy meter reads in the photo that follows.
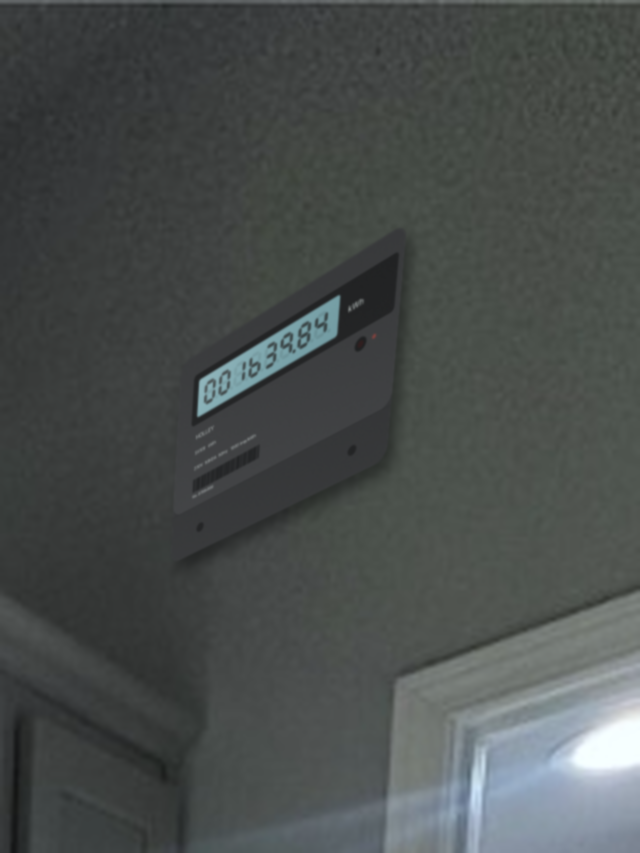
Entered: 1639.84 kWh
